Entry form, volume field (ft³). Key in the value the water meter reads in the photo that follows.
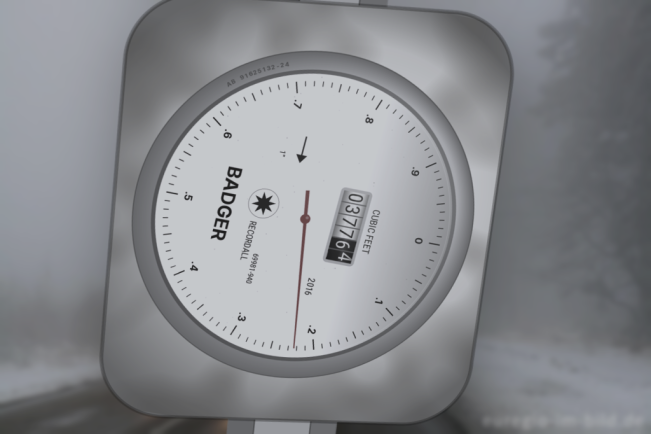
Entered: 37764.22 ft³
